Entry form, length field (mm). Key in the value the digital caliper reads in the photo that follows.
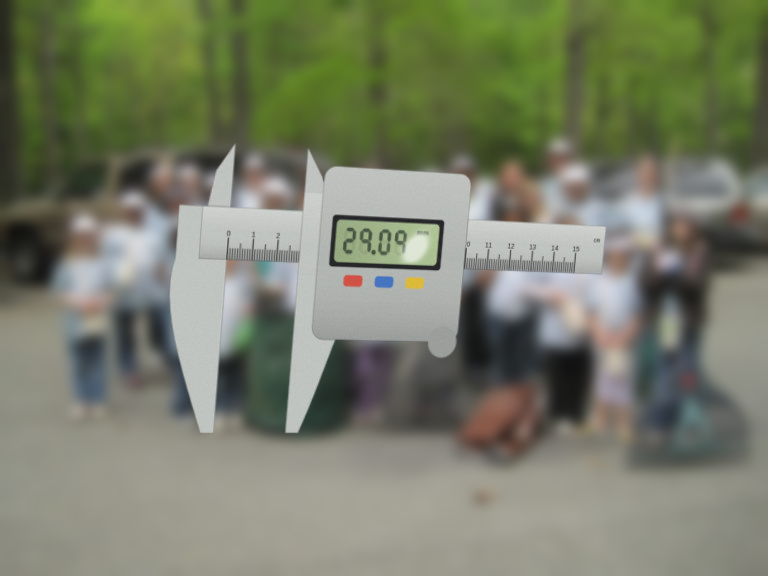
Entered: 29.09 mm
